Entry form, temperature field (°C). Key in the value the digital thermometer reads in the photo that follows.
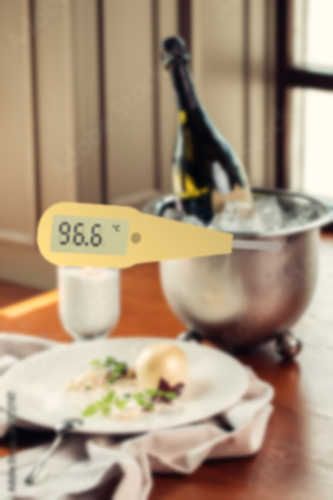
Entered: 96.6 °C
